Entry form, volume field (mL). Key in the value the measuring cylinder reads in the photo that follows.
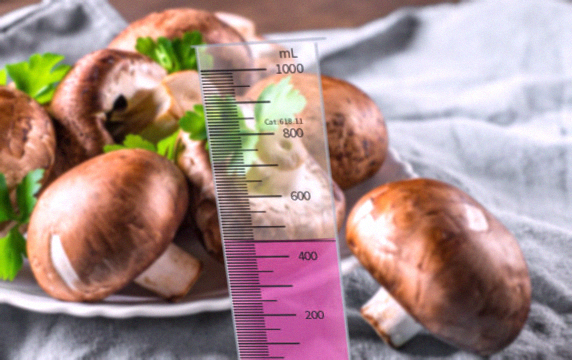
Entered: 450 mL
